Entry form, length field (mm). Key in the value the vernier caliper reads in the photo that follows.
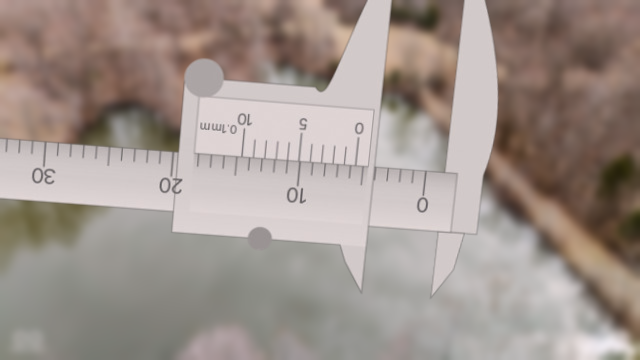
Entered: 5.6 mm
